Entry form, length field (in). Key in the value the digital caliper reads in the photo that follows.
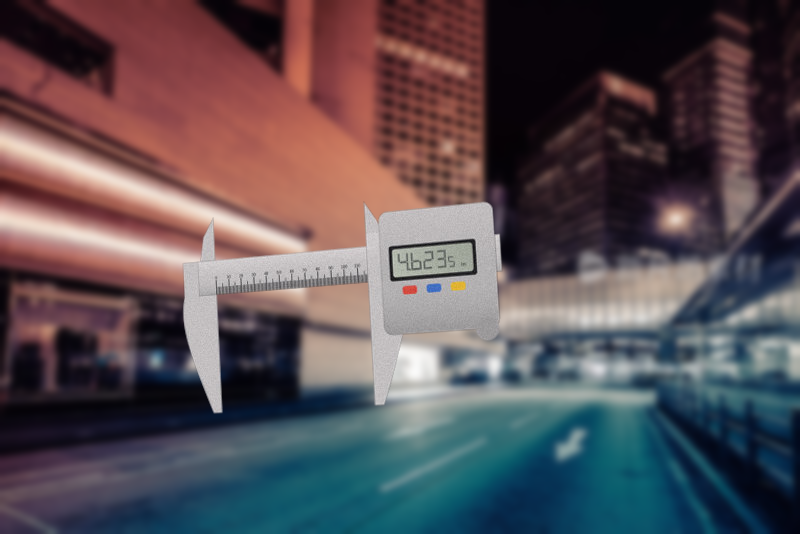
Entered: 4.6235 in
